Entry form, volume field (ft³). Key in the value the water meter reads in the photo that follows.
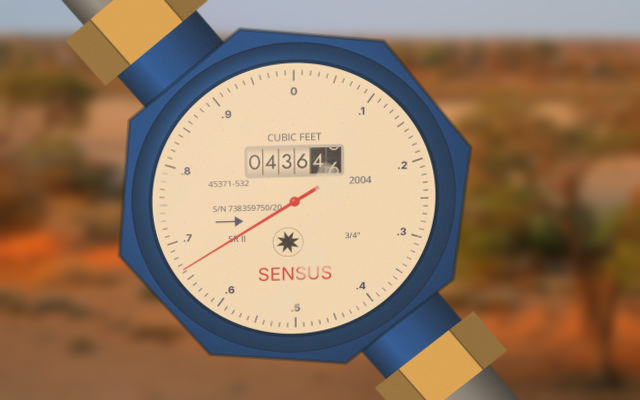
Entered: 43645.66 ft³
